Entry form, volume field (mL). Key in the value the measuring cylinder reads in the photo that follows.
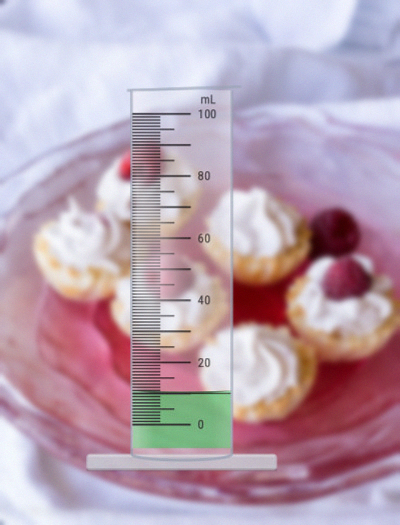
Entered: 10 mL
